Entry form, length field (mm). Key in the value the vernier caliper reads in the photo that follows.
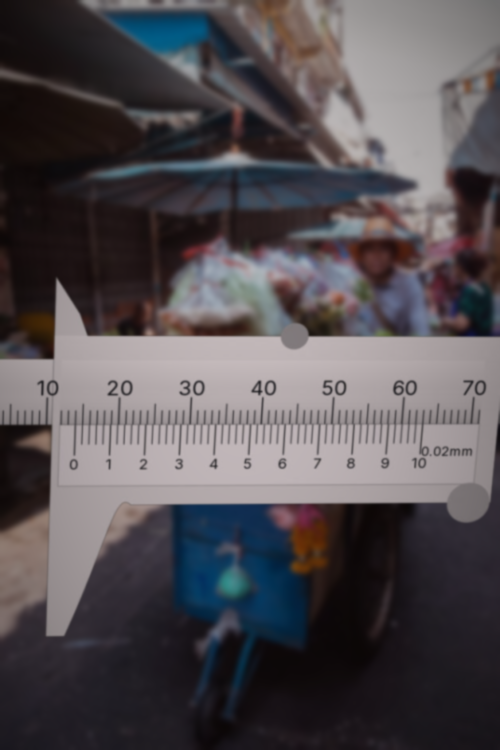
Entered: 14.0 mm
